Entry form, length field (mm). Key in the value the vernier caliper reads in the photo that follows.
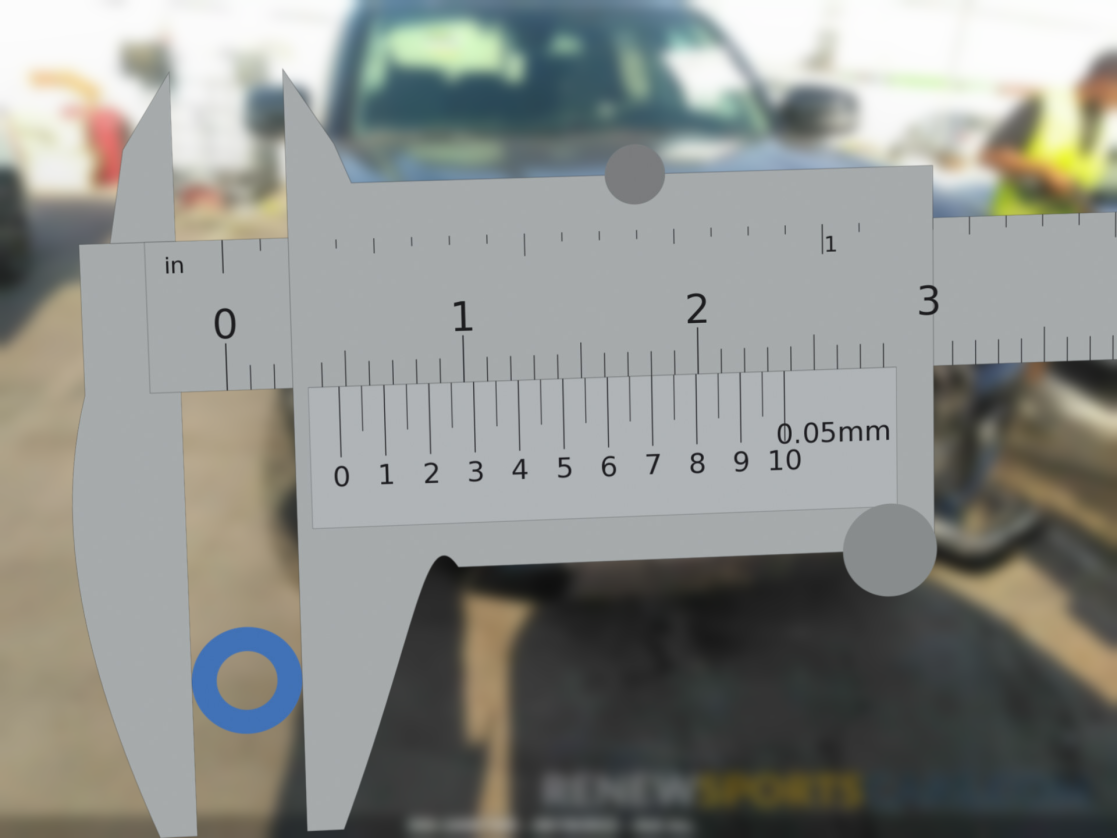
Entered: 4.70 mm
